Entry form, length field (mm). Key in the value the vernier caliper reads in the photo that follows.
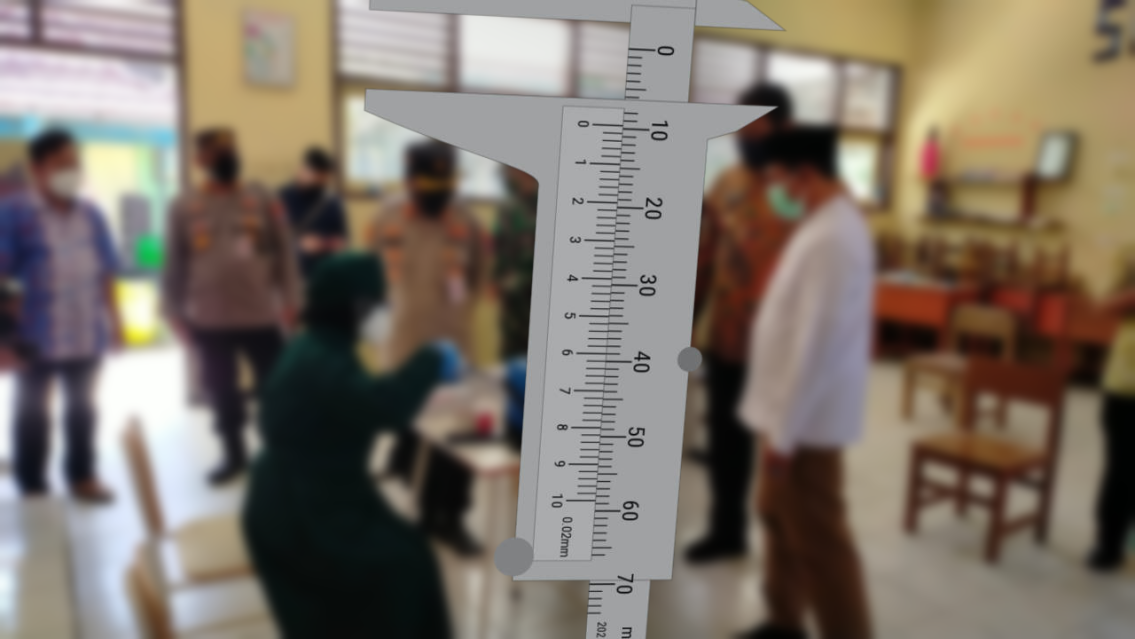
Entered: 9.6 mm
